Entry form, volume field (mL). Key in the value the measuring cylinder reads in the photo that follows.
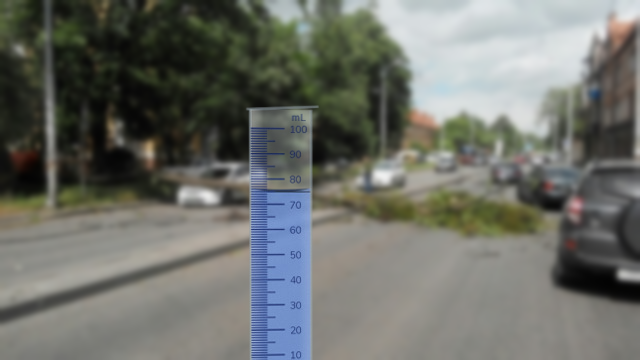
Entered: 75 mL
